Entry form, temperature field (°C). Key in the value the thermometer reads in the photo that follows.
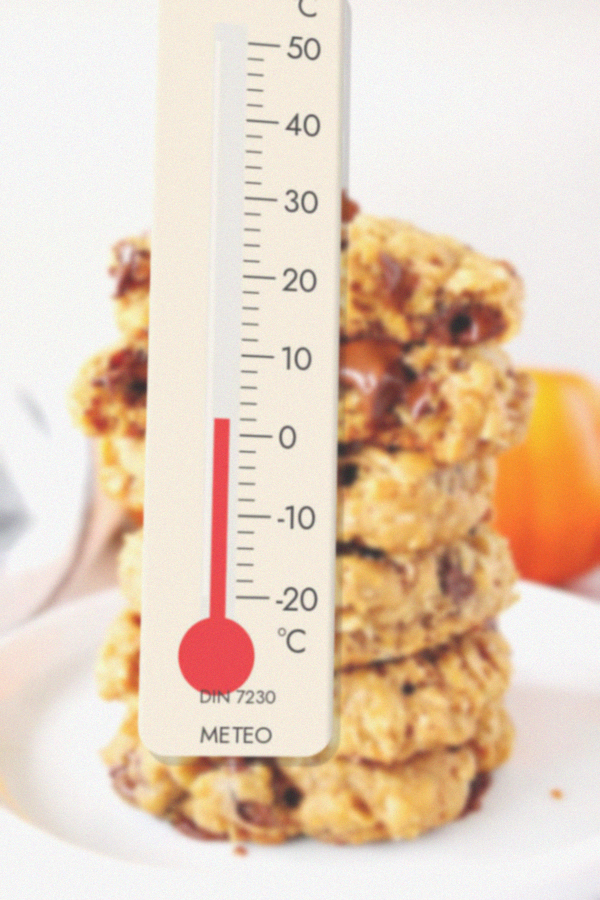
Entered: 2 °C
